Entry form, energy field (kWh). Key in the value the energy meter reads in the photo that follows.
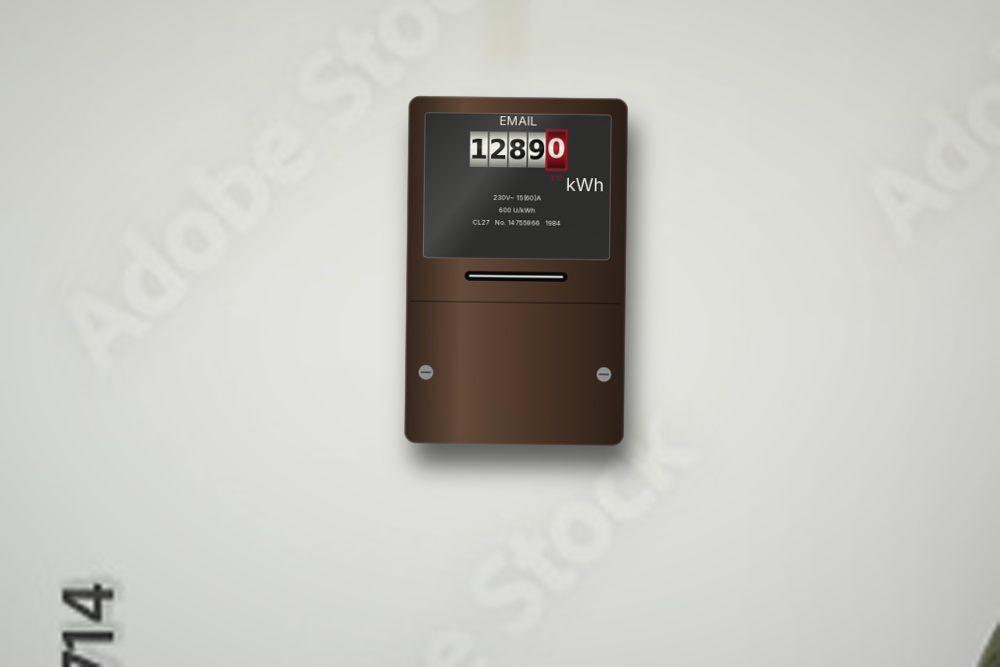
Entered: 1289.0 kWh
